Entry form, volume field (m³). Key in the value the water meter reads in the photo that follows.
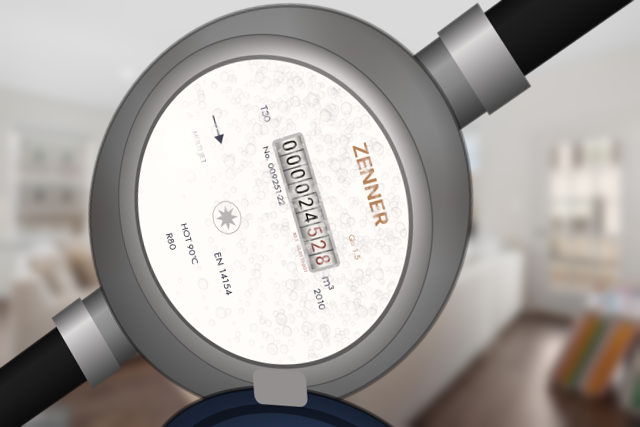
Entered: 24.528 m³
